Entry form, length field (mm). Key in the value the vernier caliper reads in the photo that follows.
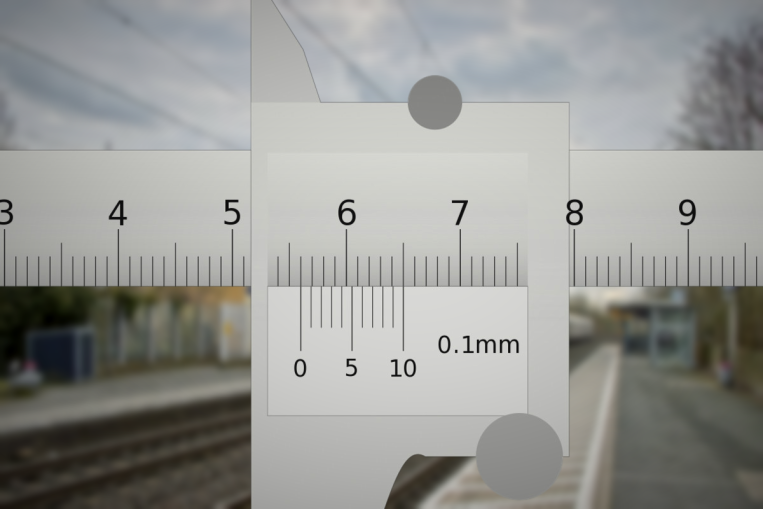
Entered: 56.0 mm
